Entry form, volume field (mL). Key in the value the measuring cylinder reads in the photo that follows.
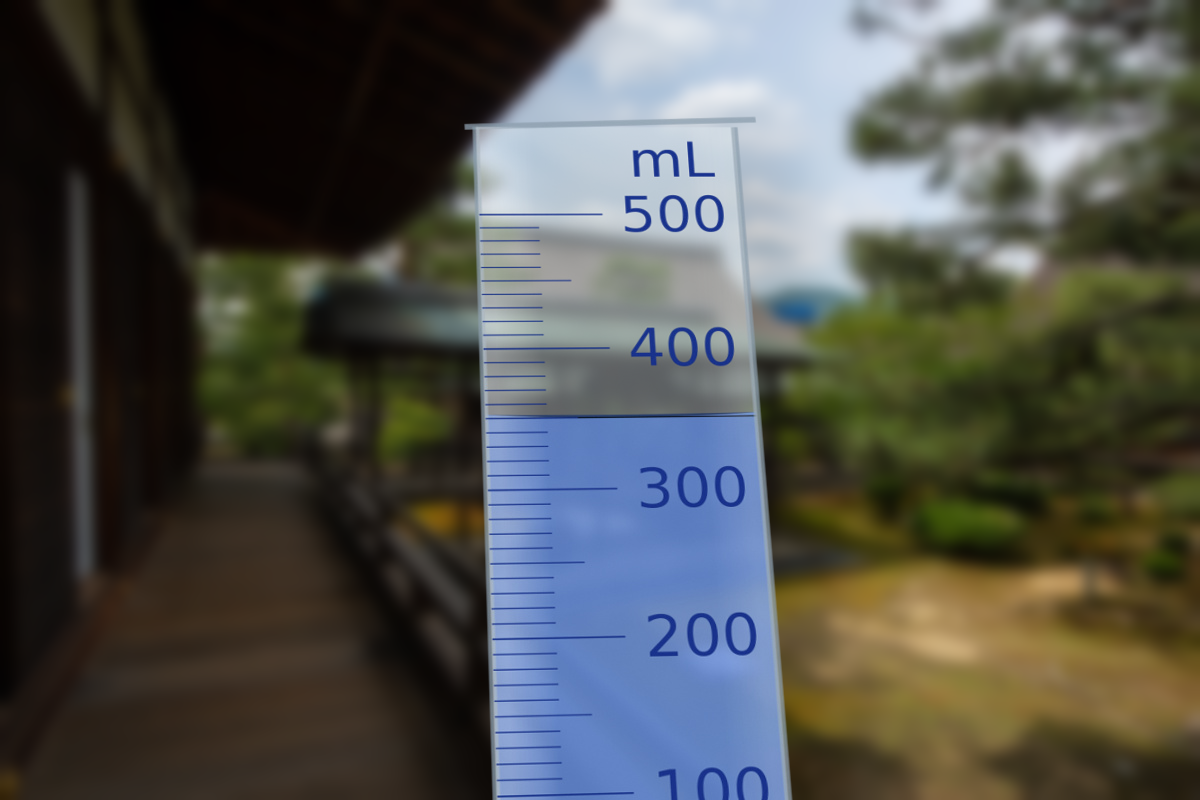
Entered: 350 mL
